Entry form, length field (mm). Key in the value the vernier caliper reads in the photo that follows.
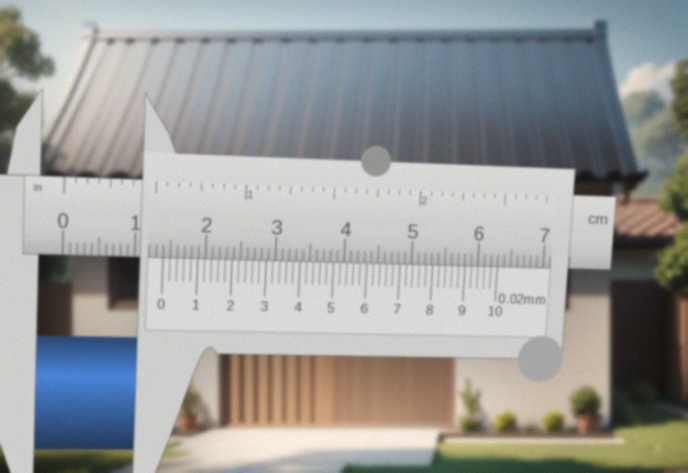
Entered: 14.0 mm
